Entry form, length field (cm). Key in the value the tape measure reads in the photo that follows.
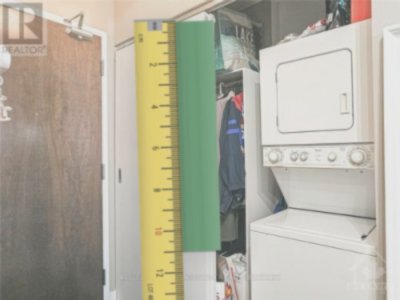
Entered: 11 cm
